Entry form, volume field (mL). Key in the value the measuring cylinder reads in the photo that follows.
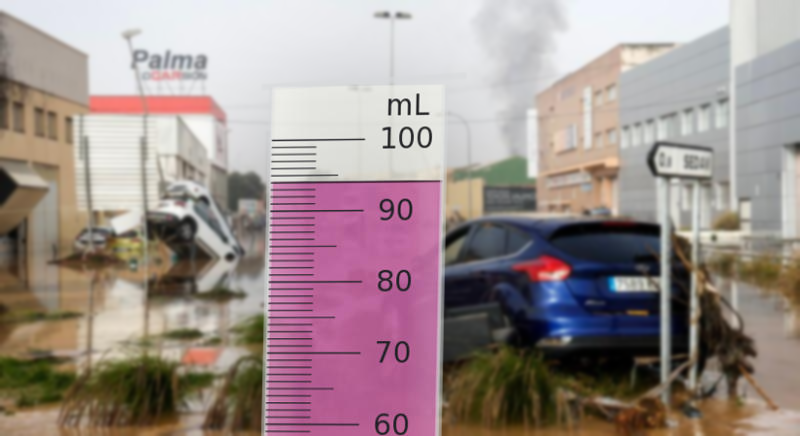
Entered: 94 mL
